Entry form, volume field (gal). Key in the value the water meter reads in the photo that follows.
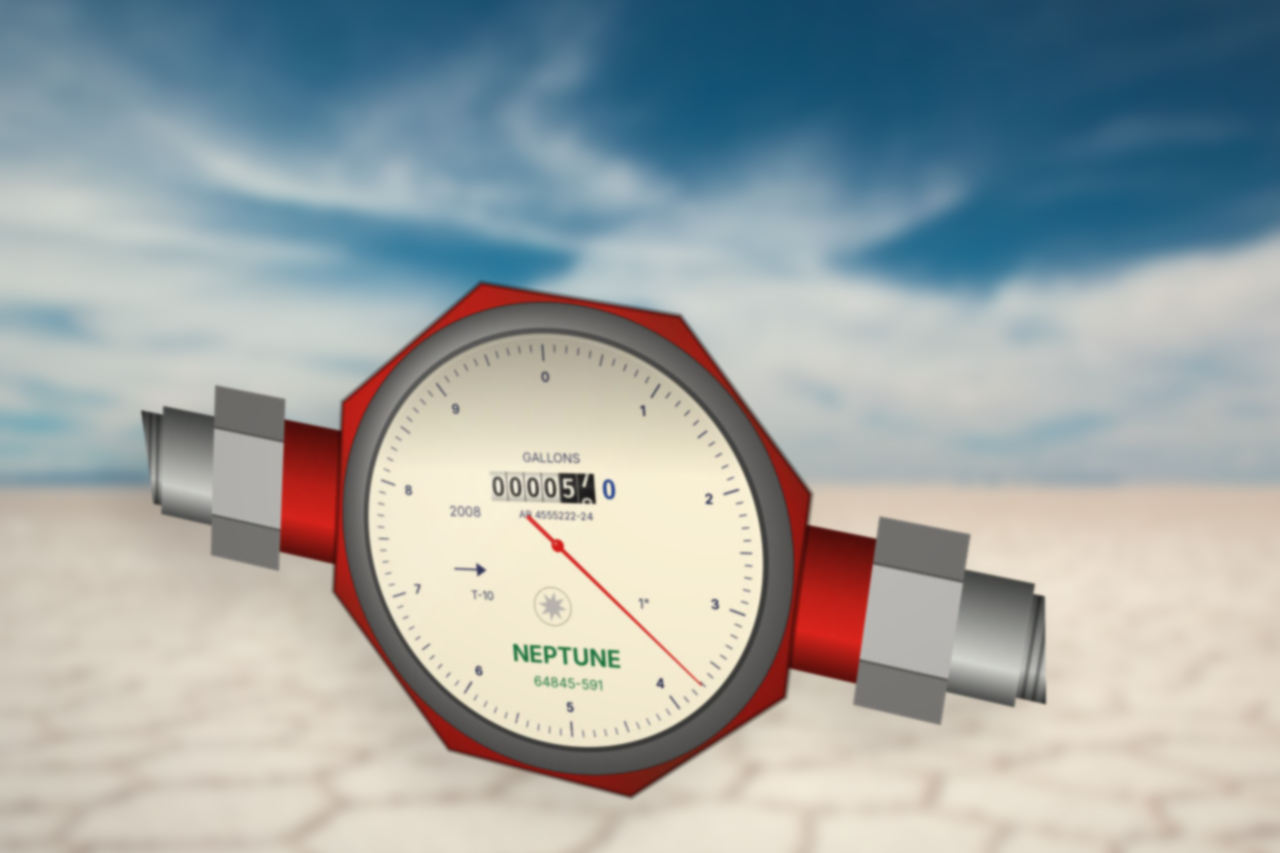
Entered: 573.7 gal
